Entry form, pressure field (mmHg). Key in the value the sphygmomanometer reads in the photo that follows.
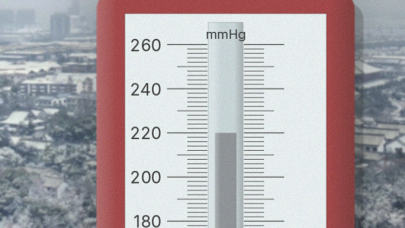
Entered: 220 mmHg
